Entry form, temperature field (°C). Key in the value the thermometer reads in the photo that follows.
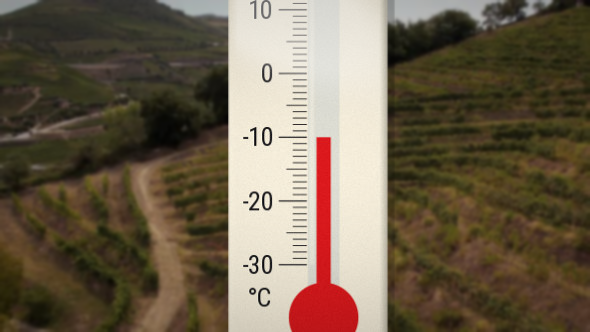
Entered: -10 °C
